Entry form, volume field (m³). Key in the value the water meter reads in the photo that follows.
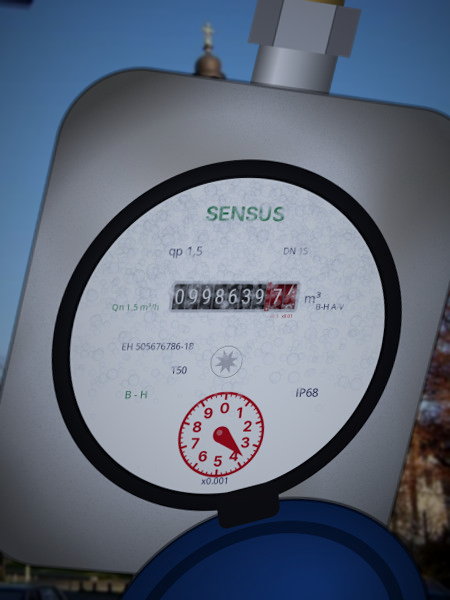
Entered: 998639.773 m³
